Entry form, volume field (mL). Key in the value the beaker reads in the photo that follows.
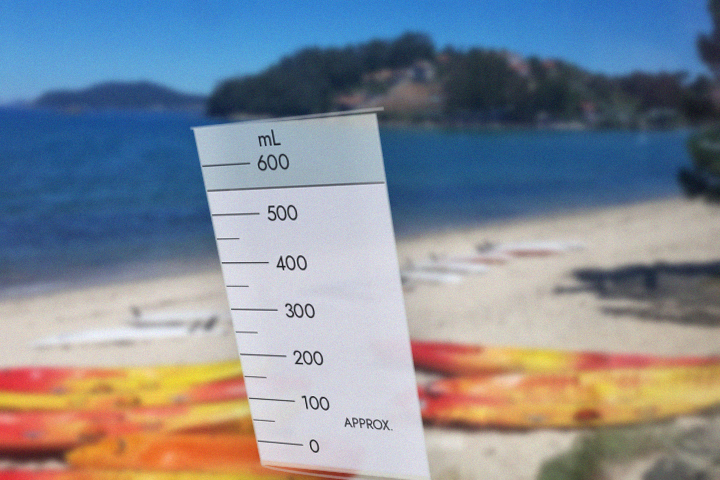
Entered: 550 mL
